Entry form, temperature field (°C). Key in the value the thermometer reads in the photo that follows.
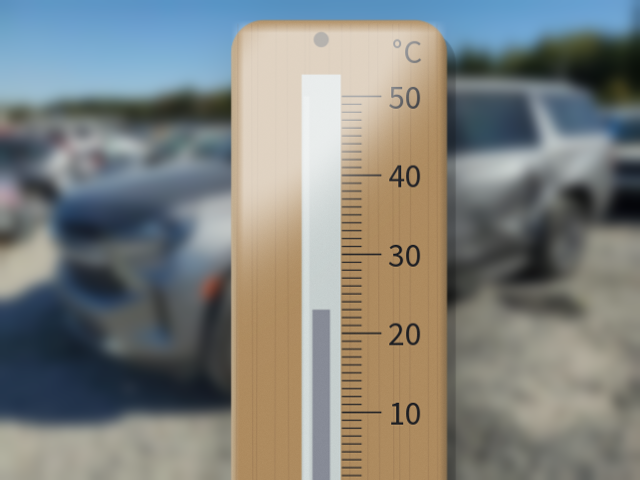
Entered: 23 °C
